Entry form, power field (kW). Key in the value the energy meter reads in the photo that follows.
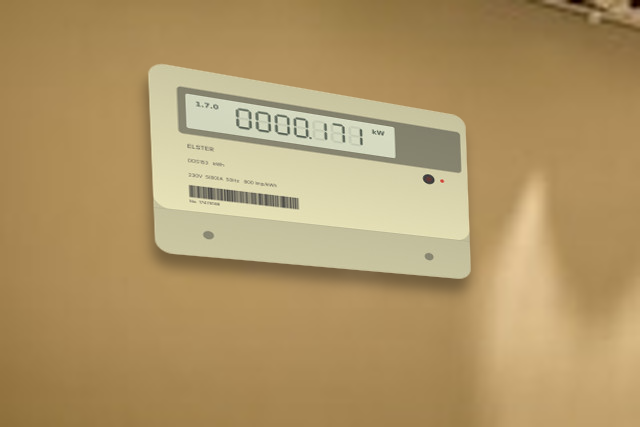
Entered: 0.171 kW
